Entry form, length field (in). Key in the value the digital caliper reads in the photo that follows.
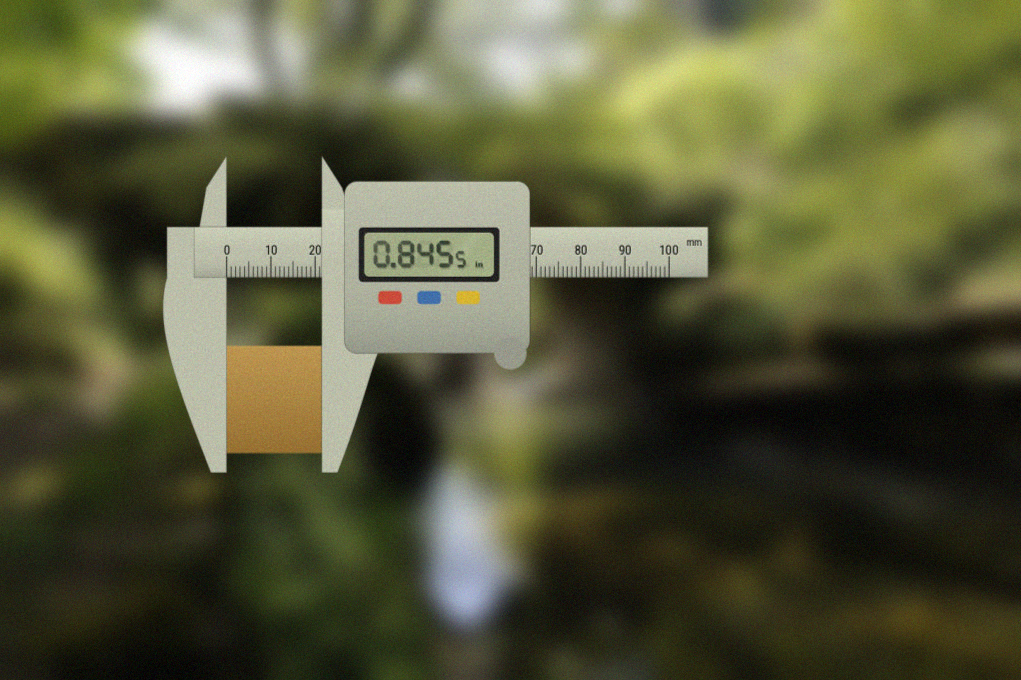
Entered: 0.8455 in
